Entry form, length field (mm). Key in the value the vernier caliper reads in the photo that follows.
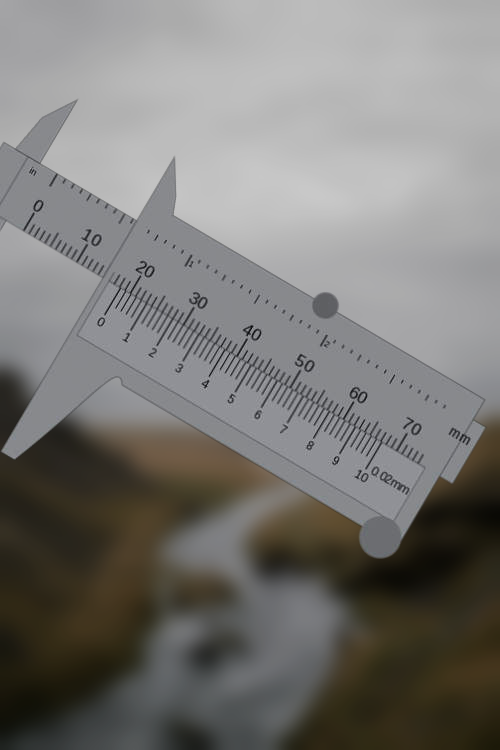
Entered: 18.2 mm
